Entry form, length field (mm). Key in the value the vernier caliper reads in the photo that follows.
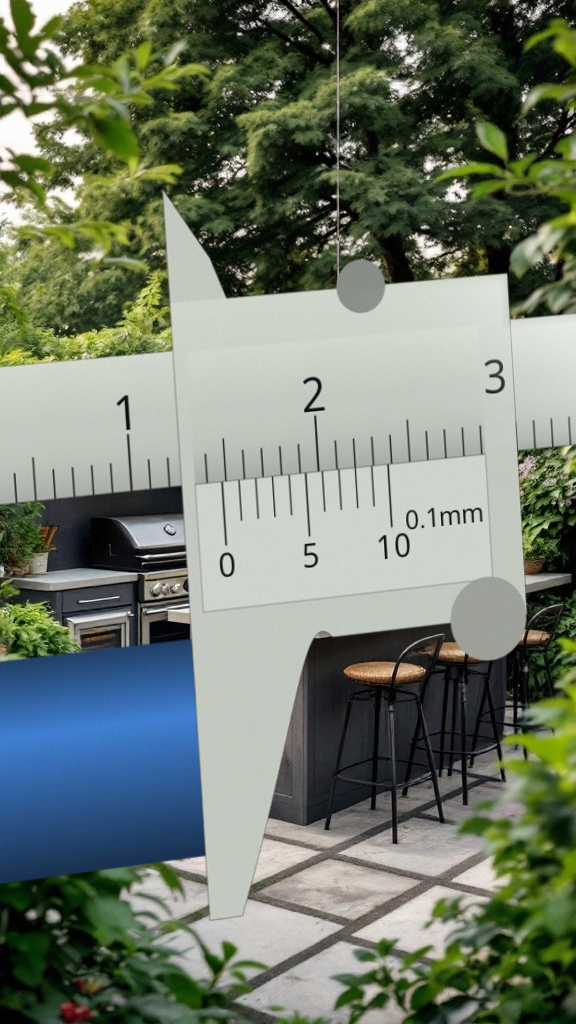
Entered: 14.8 mm
